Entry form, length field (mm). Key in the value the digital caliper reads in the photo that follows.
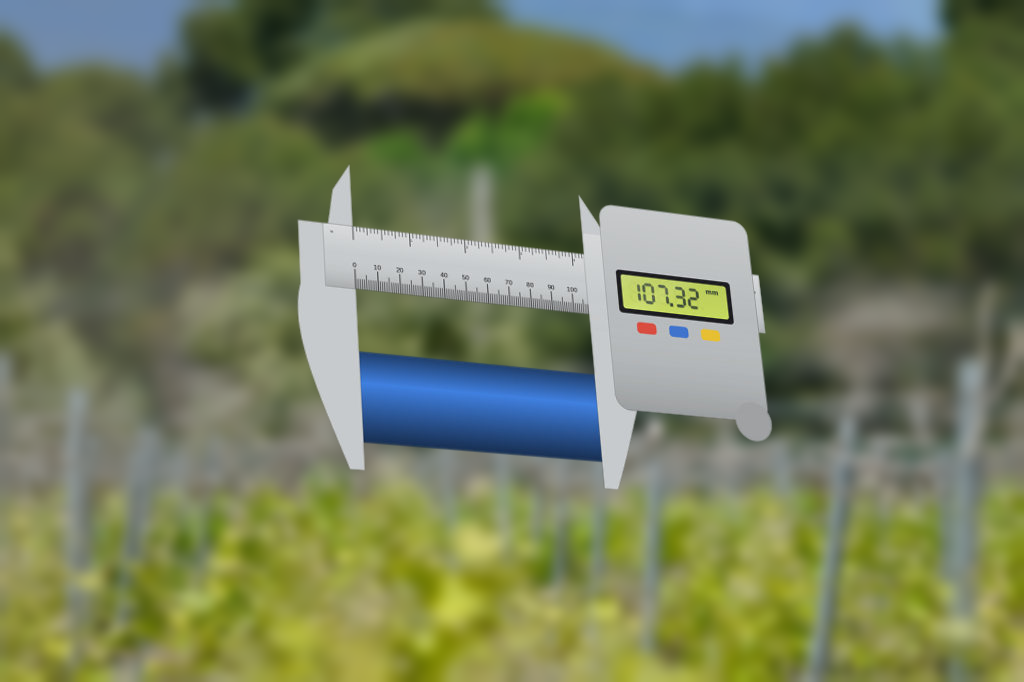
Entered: 107.32 mm
